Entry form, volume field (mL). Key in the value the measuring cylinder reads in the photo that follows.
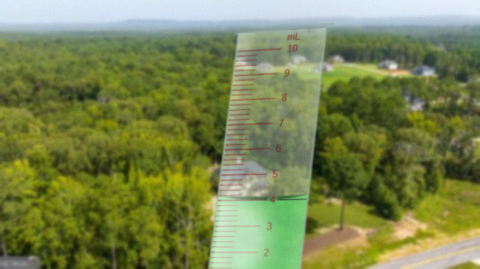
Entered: 4 mL
